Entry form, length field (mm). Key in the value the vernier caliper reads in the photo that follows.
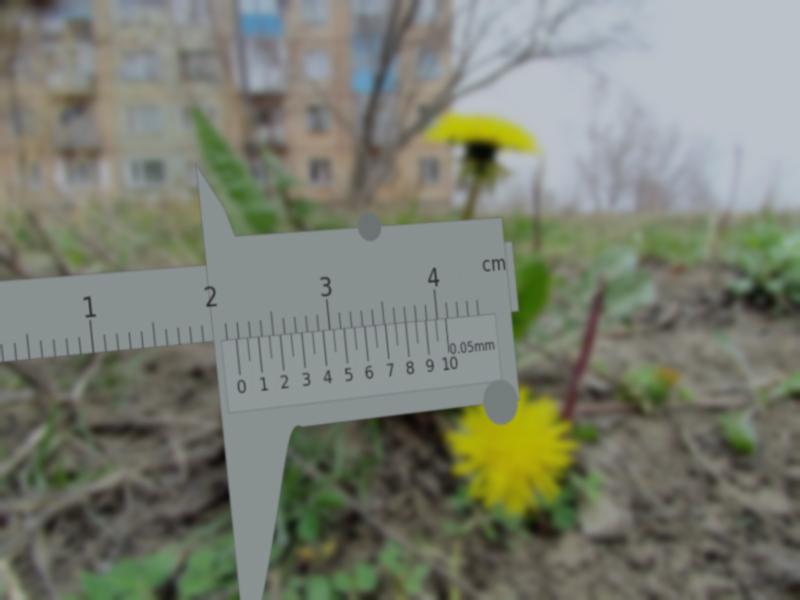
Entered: 21.8 mm
